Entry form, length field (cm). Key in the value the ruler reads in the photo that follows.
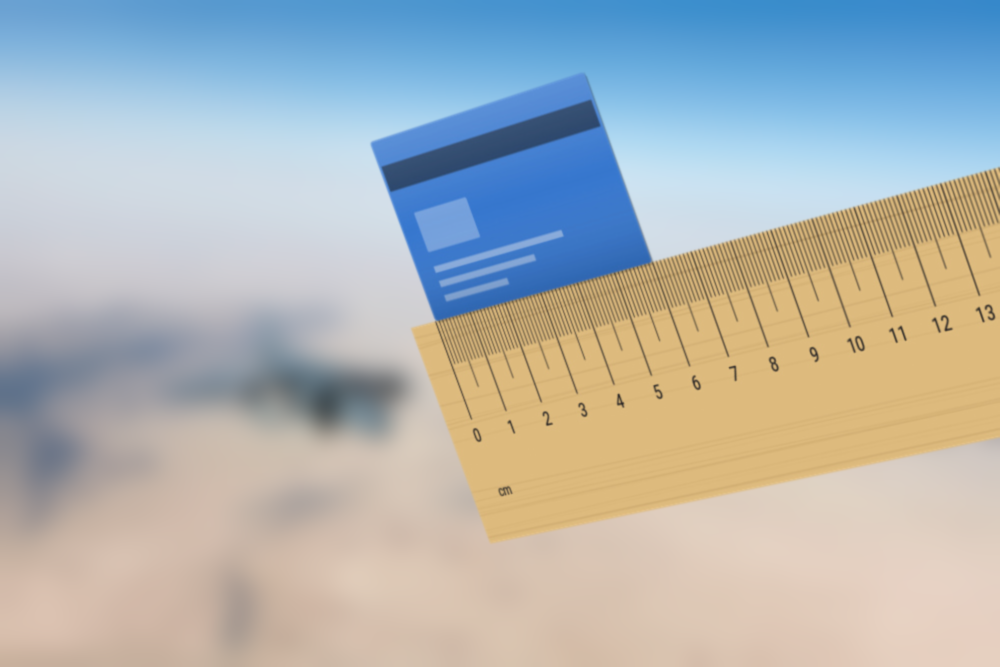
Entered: 6 cm
